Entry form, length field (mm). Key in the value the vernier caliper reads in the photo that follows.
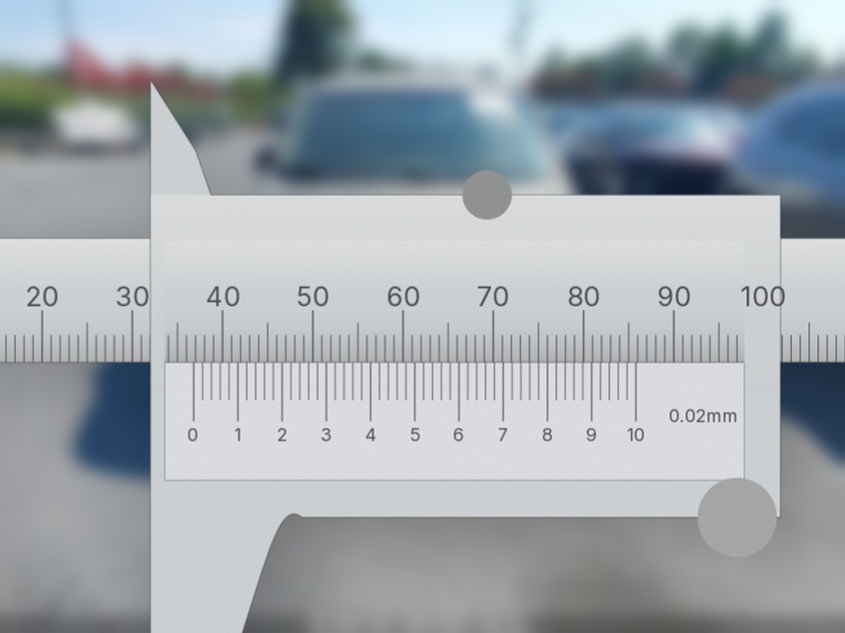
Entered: 36.8 mm
